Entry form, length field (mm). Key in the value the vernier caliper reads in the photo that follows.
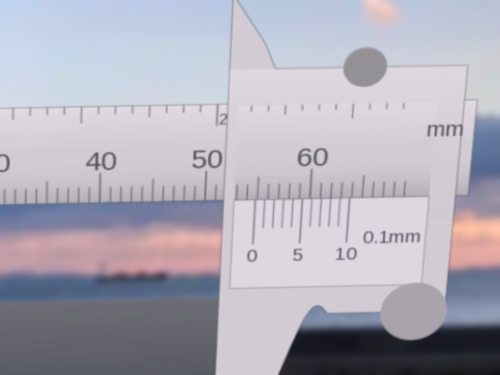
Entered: 54.8 mm
